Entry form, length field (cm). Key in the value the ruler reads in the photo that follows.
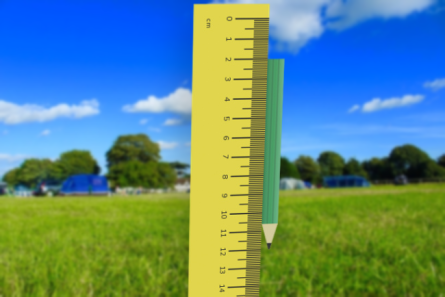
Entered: 10 cm
